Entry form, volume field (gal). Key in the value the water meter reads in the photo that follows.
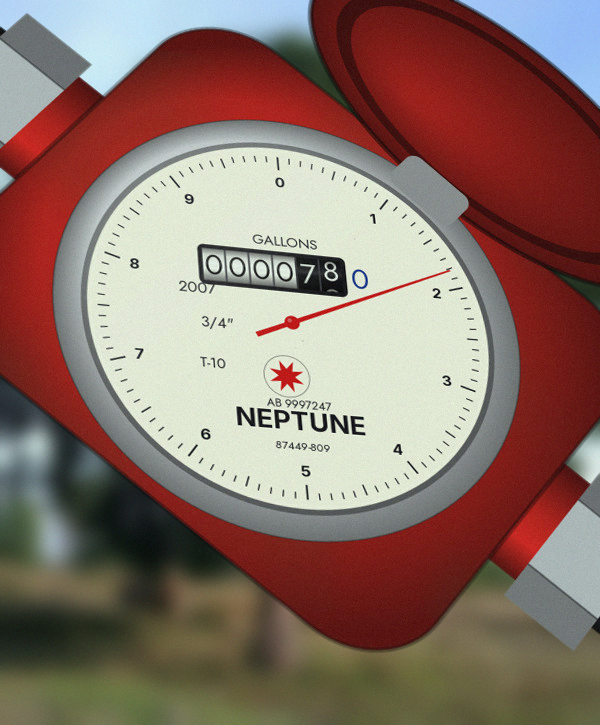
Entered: 781.8 gal
